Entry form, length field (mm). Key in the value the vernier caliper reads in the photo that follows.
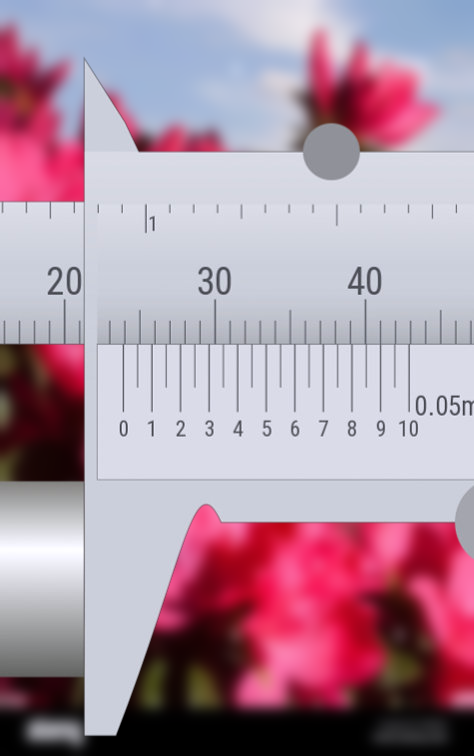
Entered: 23.9 mm
